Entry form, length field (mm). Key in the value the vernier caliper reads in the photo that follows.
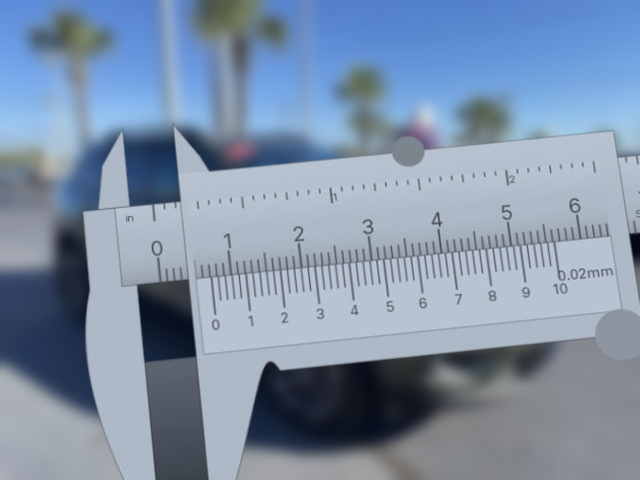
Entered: 7.2 mm
